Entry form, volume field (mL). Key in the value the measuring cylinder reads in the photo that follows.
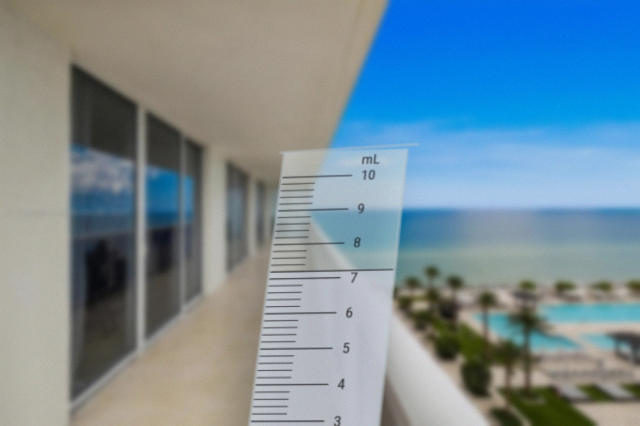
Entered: 7.2 mL
